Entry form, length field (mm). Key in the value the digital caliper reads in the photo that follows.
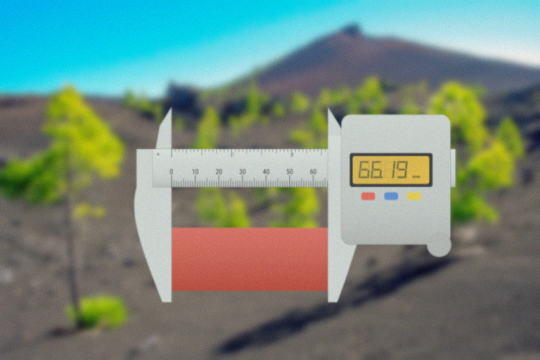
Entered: 66.19 mm
